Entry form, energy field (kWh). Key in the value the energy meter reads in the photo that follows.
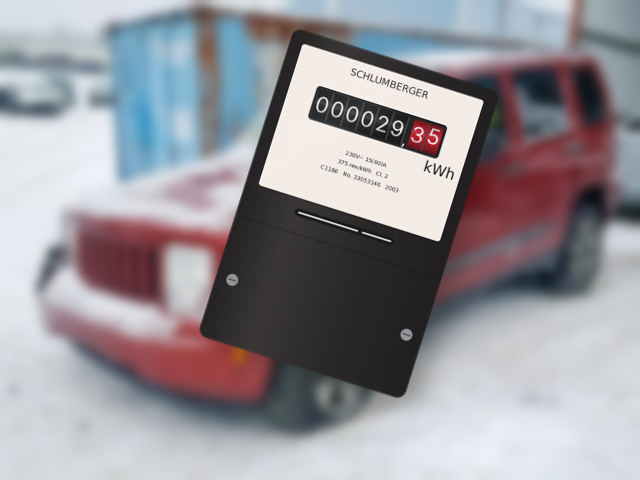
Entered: 29.35 kWh
